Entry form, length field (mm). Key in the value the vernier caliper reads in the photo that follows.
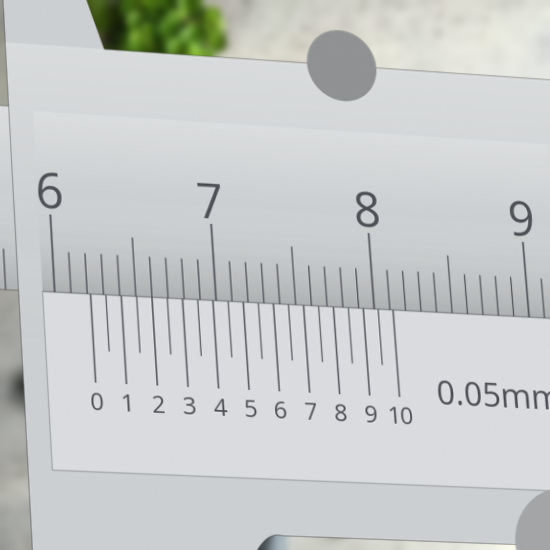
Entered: 62.2 mm
